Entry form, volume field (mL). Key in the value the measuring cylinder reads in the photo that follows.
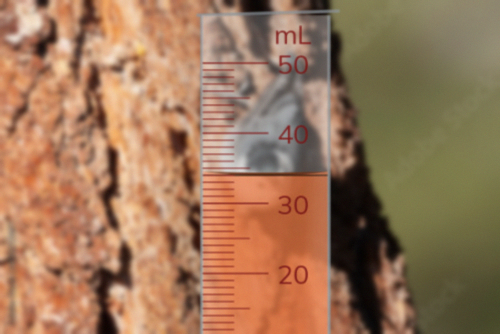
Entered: 34 mL
